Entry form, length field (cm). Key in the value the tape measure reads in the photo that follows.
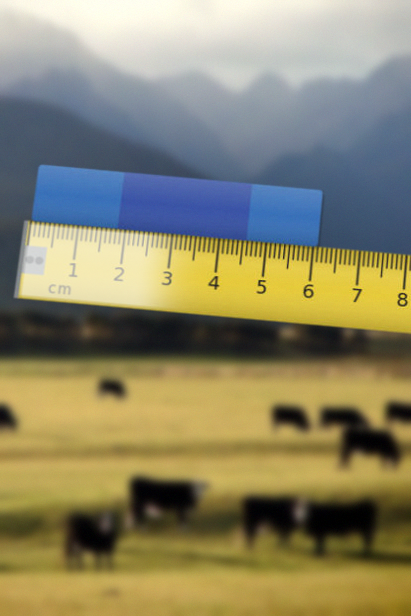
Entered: 6.1 cm
